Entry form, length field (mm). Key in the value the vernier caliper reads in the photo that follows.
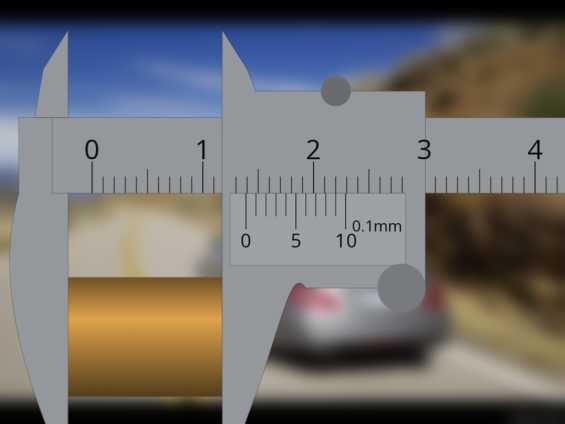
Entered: 13.9 mm
